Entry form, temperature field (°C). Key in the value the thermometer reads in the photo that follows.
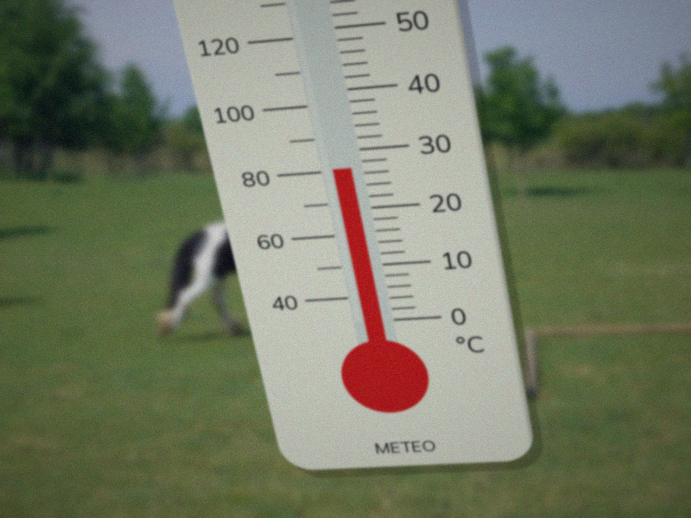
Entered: 27 °C
